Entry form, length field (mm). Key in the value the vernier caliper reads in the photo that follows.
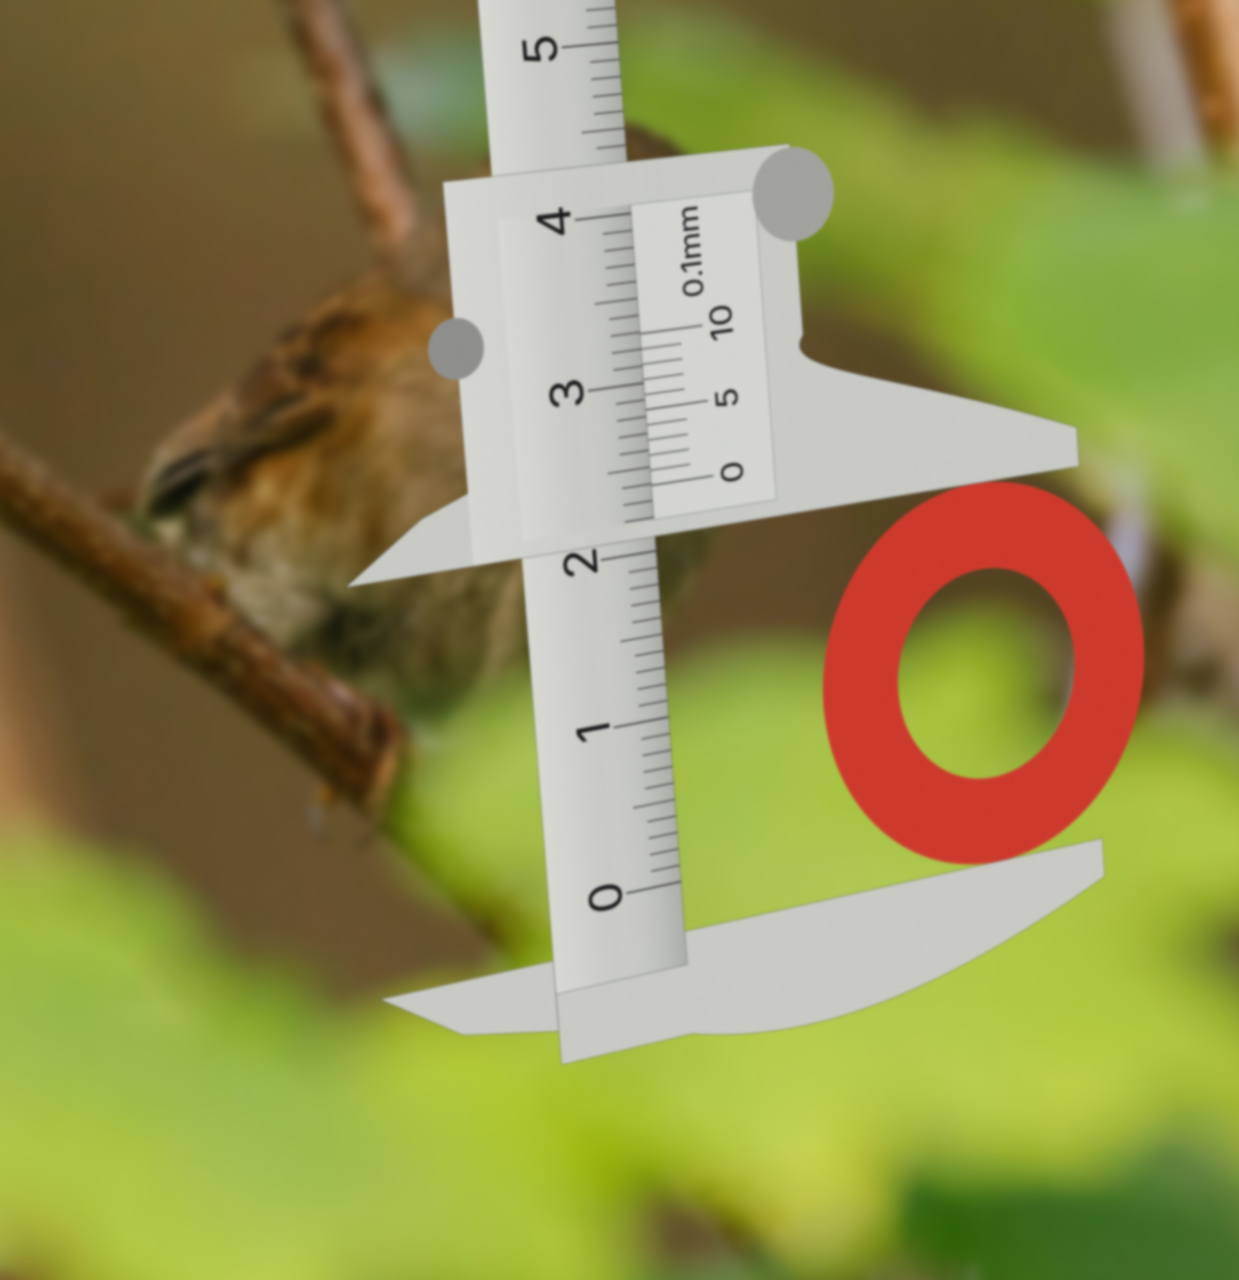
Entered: 23.9 mm
